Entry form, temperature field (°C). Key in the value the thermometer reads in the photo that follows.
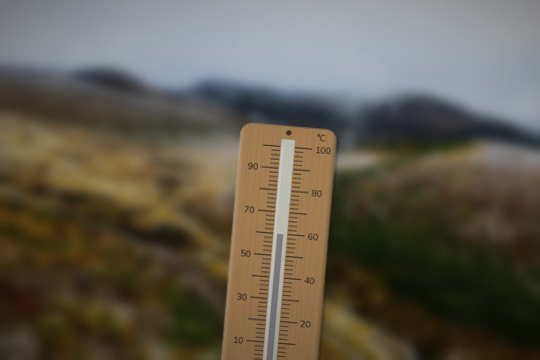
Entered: 60 °C
